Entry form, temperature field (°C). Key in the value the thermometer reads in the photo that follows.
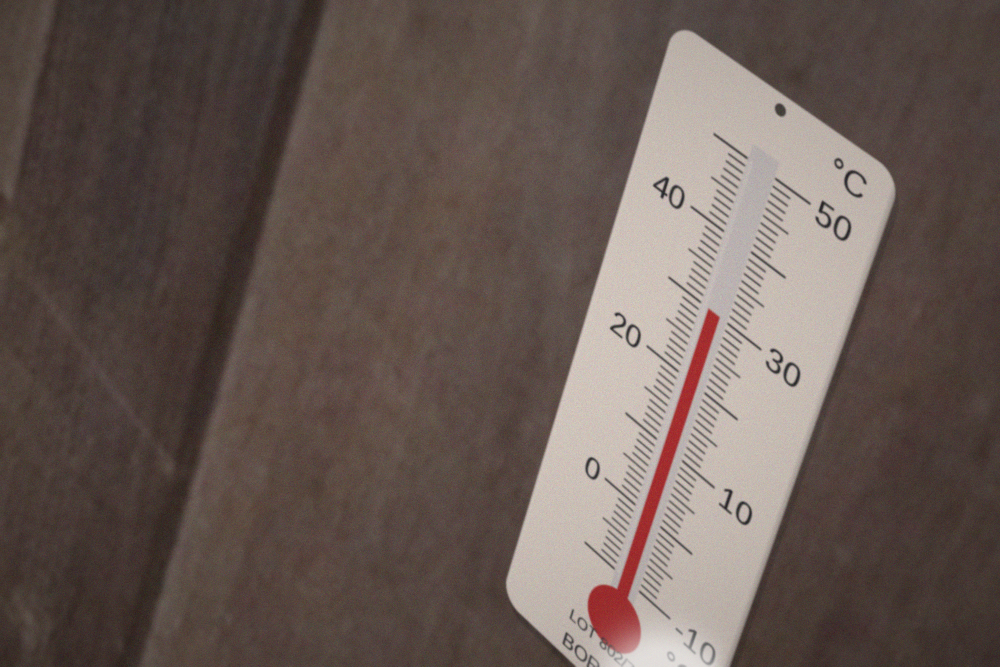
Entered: 30 °C
